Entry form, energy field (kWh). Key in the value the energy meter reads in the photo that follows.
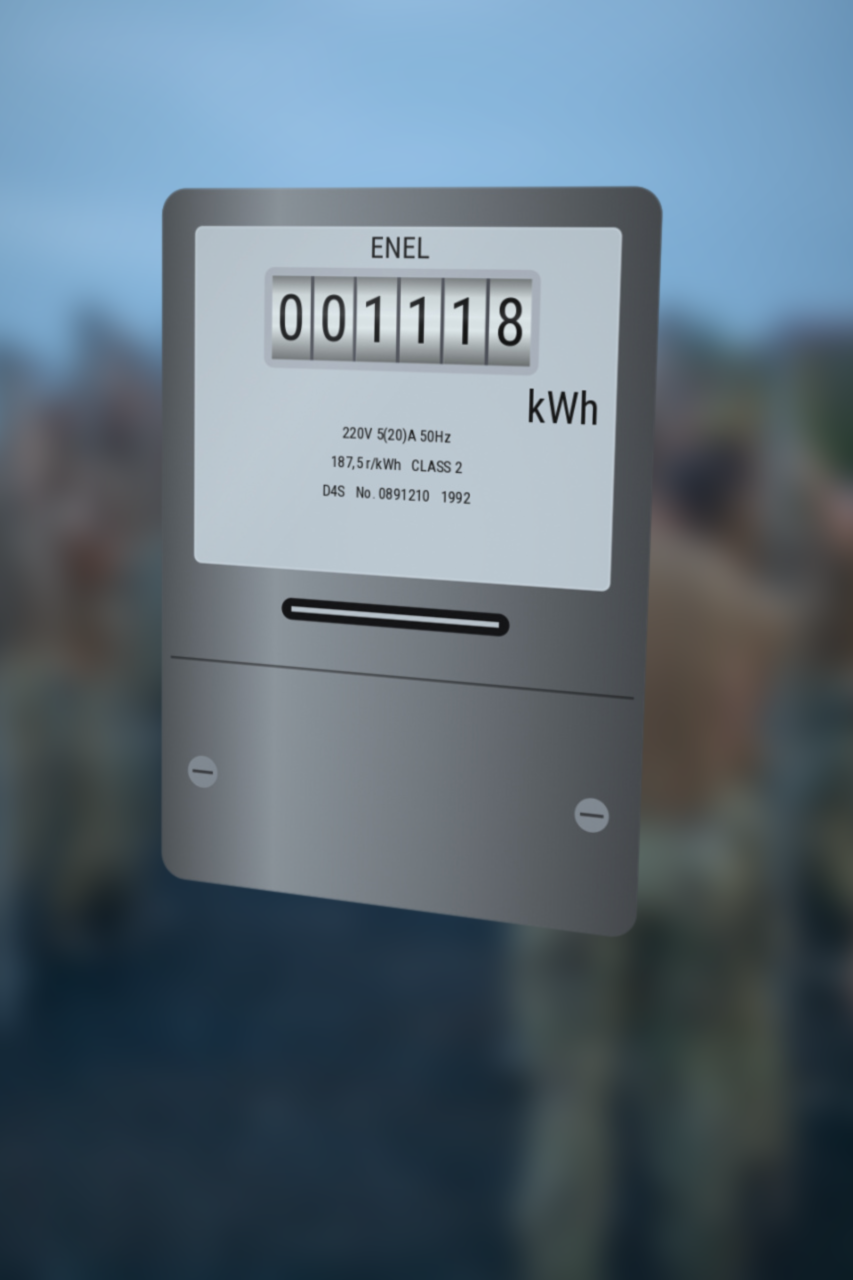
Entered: 1118 kWh
